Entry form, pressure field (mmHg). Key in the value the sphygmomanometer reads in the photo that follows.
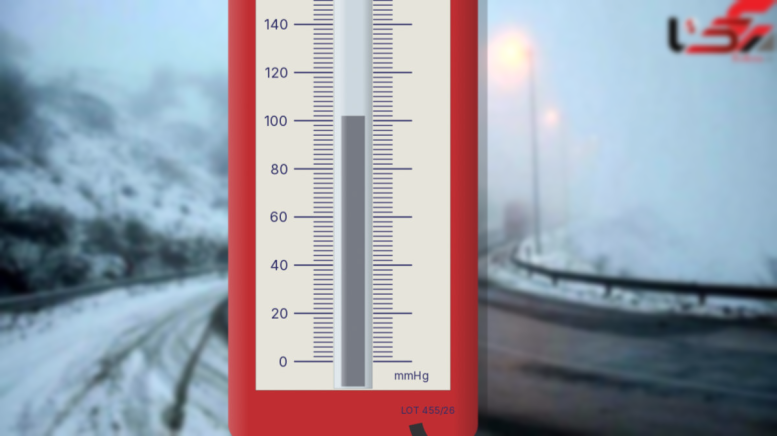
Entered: 102 mmHg
